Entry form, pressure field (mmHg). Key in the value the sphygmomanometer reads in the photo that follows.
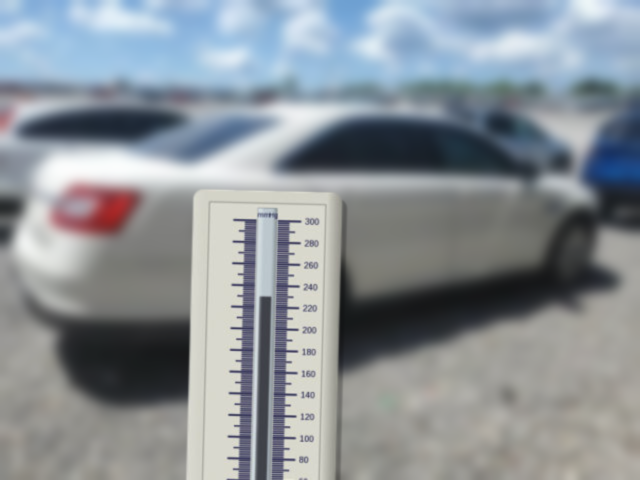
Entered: 230 mmHg
